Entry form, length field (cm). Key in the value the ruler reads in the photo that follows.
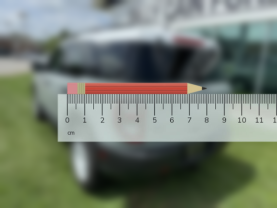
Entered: 8 cm
